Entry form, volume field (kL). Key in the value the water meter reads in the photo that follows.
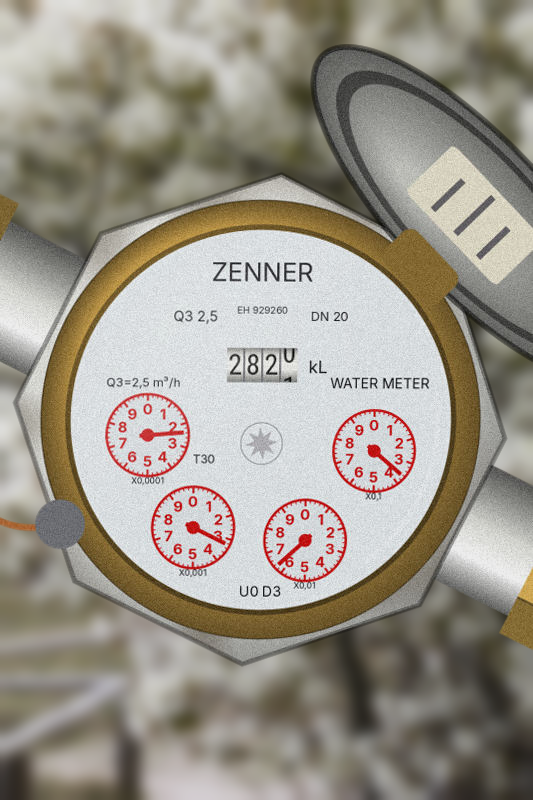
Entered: 2820.3632 kL
